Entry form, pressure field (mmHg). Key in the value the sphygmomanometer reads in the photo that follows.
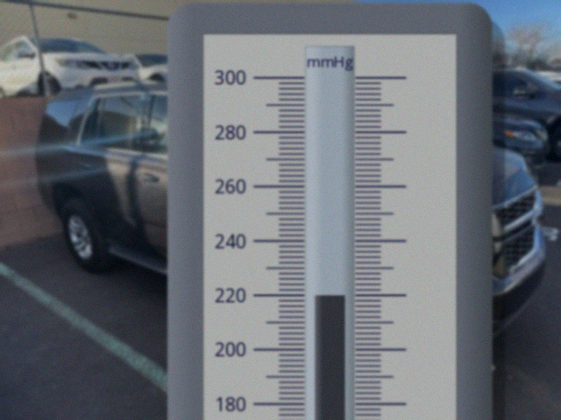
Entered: 220 mmHg
